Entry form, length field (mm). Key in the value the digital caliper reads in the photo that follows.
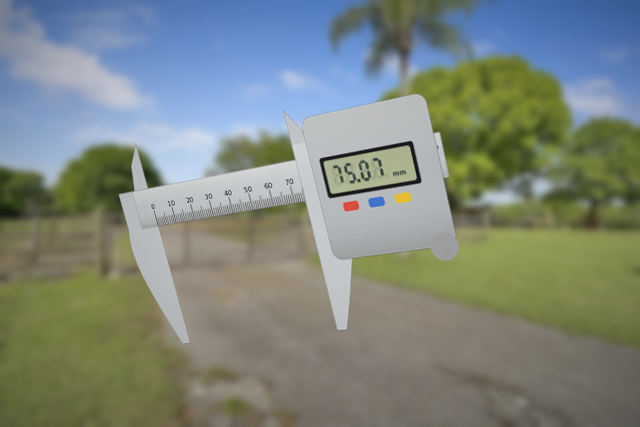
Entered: 75.07 mm
